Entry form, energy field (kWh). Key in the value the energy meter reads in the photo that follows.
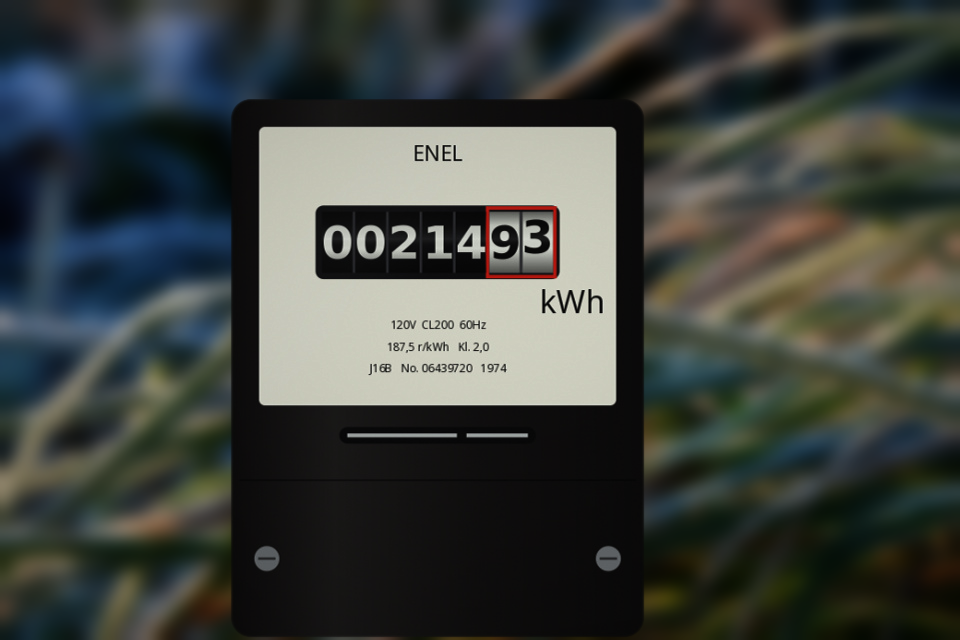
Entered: 214.93 kWh
